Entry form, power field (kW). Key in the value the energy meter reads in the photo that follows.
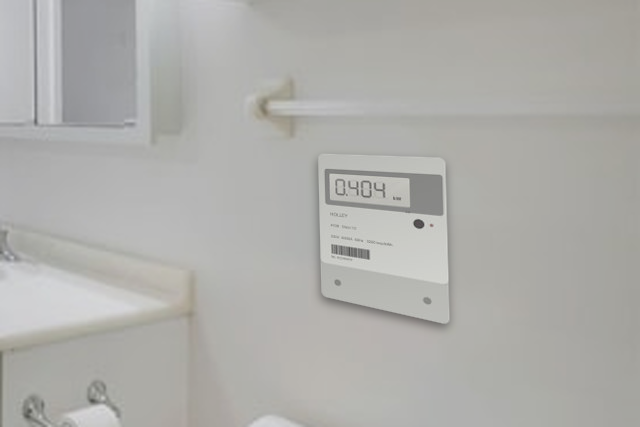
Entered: 0.404 kW
